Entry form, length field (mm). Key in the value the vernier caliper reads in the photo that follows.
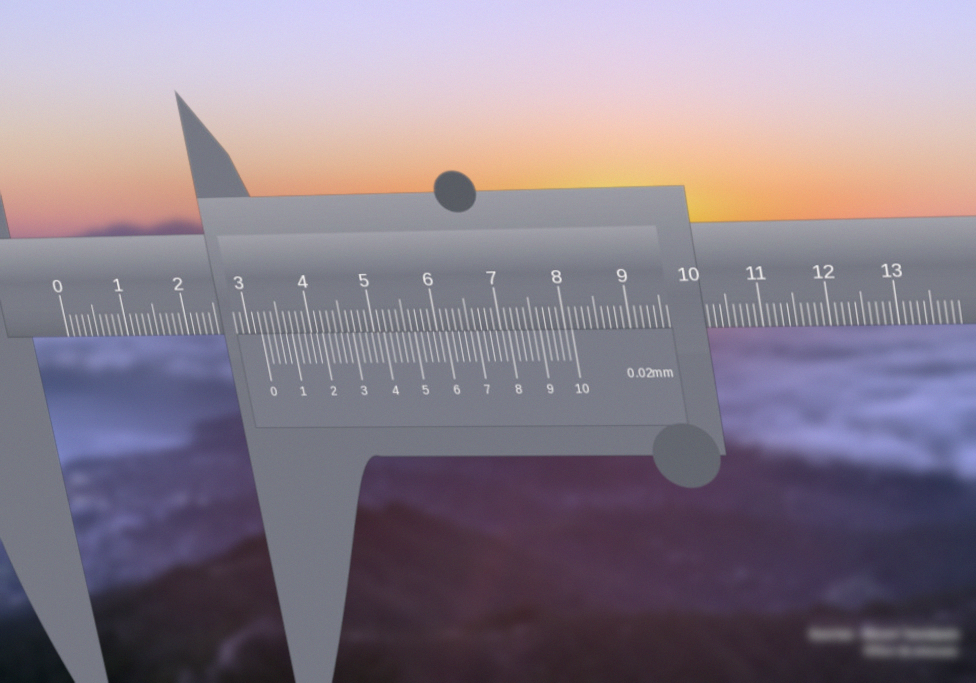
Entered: 32.0 mm
